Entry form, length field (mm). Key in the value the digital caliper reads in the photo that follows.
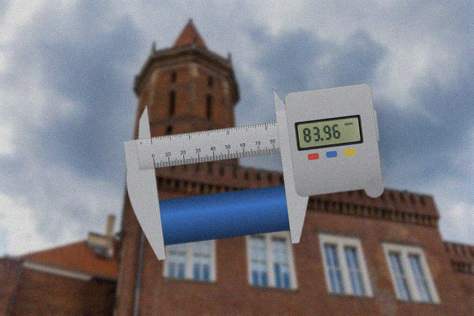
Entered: 83.96 mm
